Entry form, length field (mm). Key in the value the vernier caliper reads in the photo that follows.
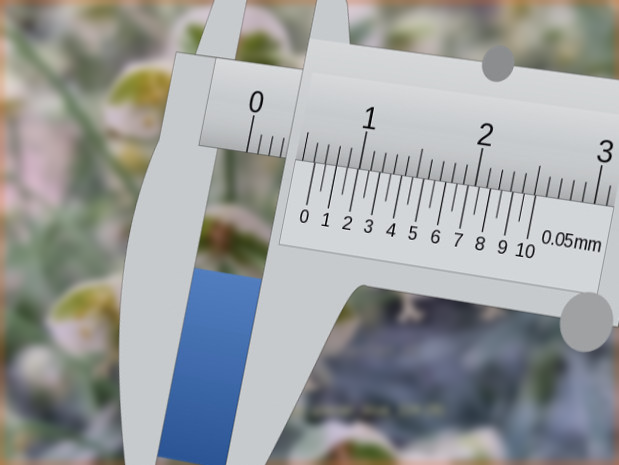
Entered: 6.1 mm
